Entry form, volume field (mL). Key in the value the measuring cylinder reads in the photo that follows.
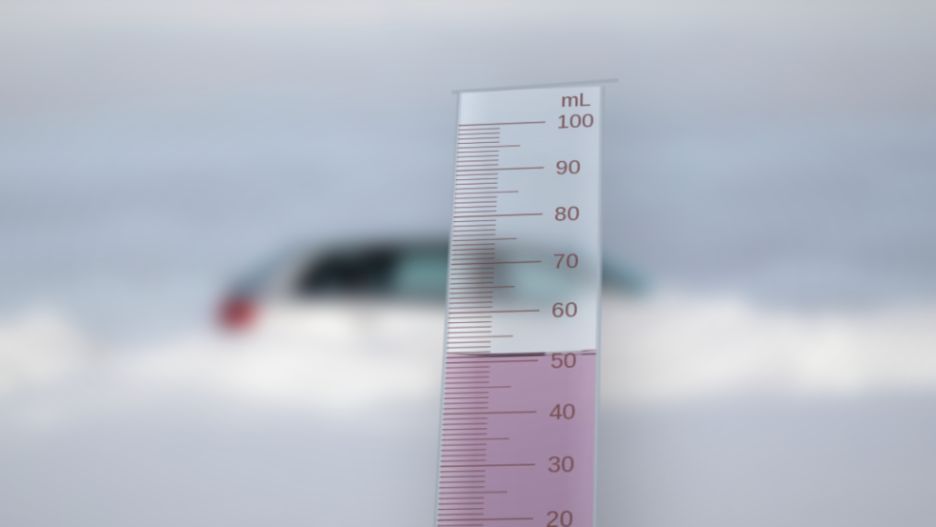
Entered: 51 mL
